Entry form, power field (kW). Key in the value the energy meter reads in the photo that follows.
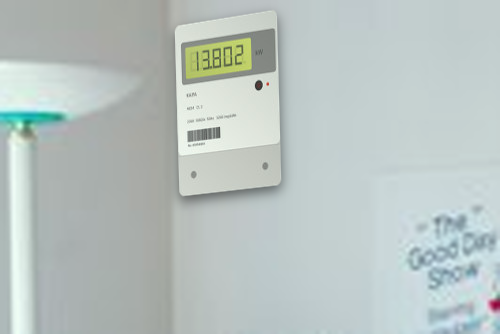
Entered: 13.802 kW
